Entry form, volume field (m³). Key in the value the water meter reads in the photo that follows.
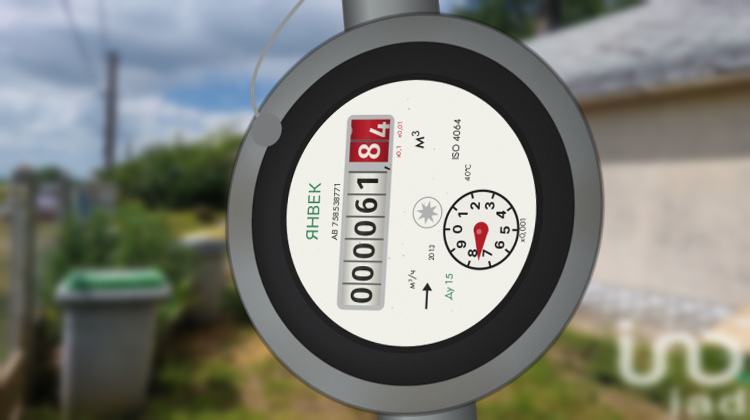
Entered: 61.837 m³
